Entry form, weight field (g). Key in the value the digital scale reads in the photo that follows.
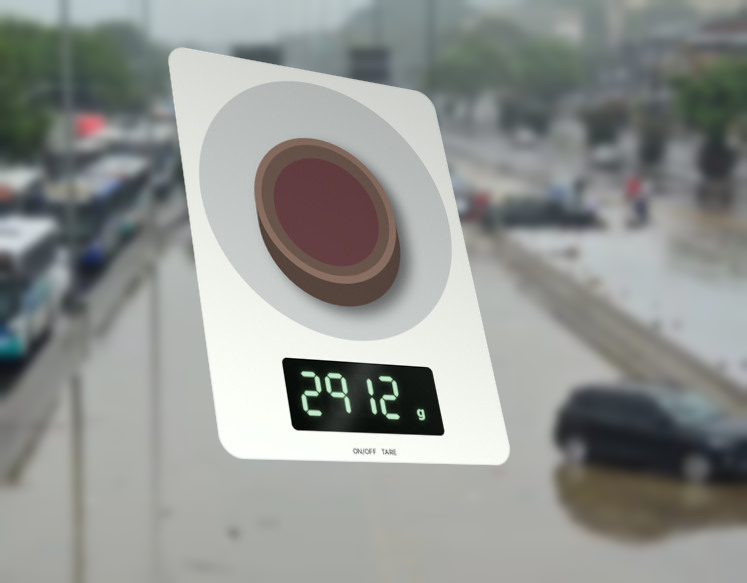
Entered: 2912 g
